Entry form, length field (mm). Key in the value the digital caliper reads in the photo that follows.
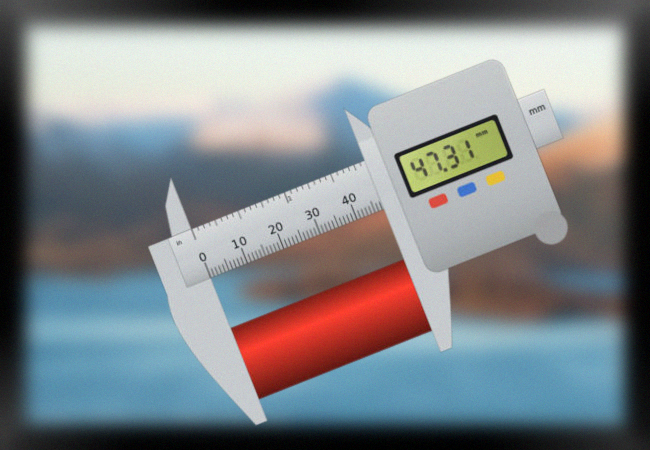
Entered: 47.31 mm
